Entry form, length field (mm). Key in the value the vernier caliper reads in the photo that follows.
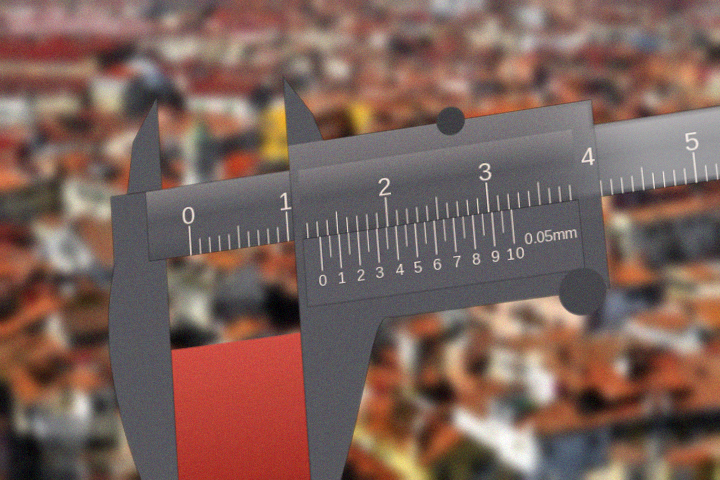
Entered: 13.2 mm
